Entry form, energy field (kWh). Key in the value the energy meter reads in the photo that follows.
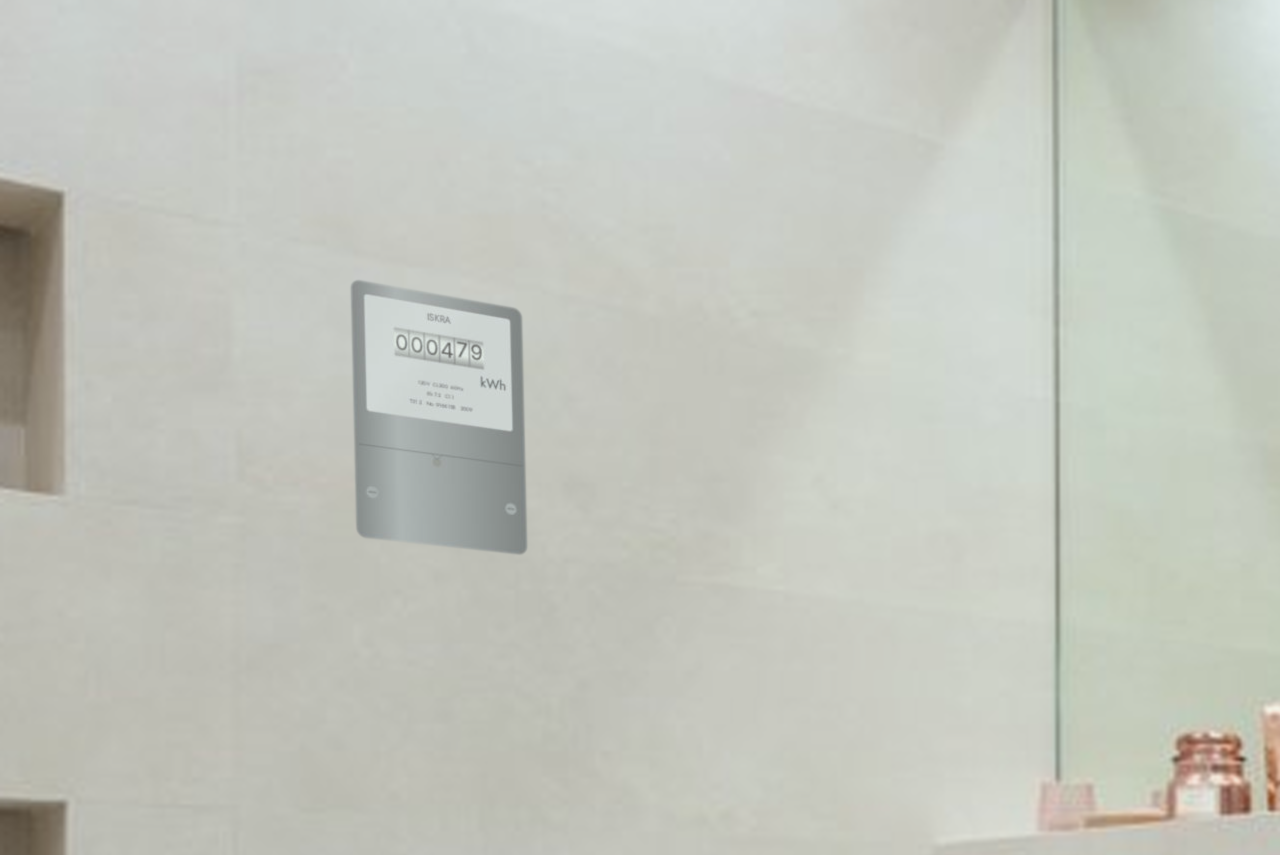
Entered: 479 kWh
